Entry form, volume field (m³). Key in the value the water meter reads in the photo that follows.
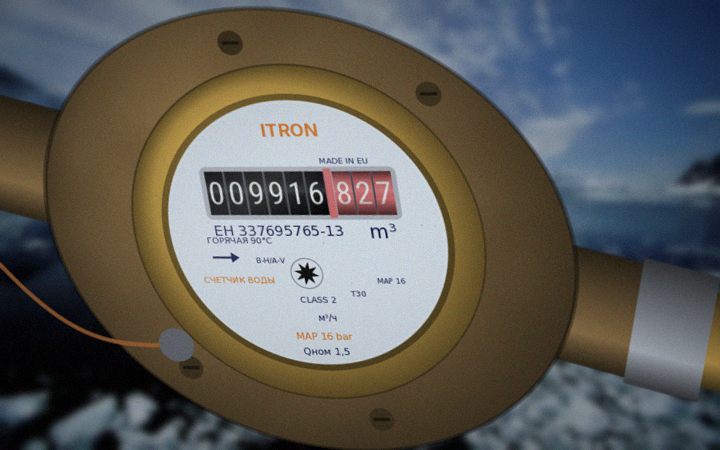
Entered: 9916.827 m³
